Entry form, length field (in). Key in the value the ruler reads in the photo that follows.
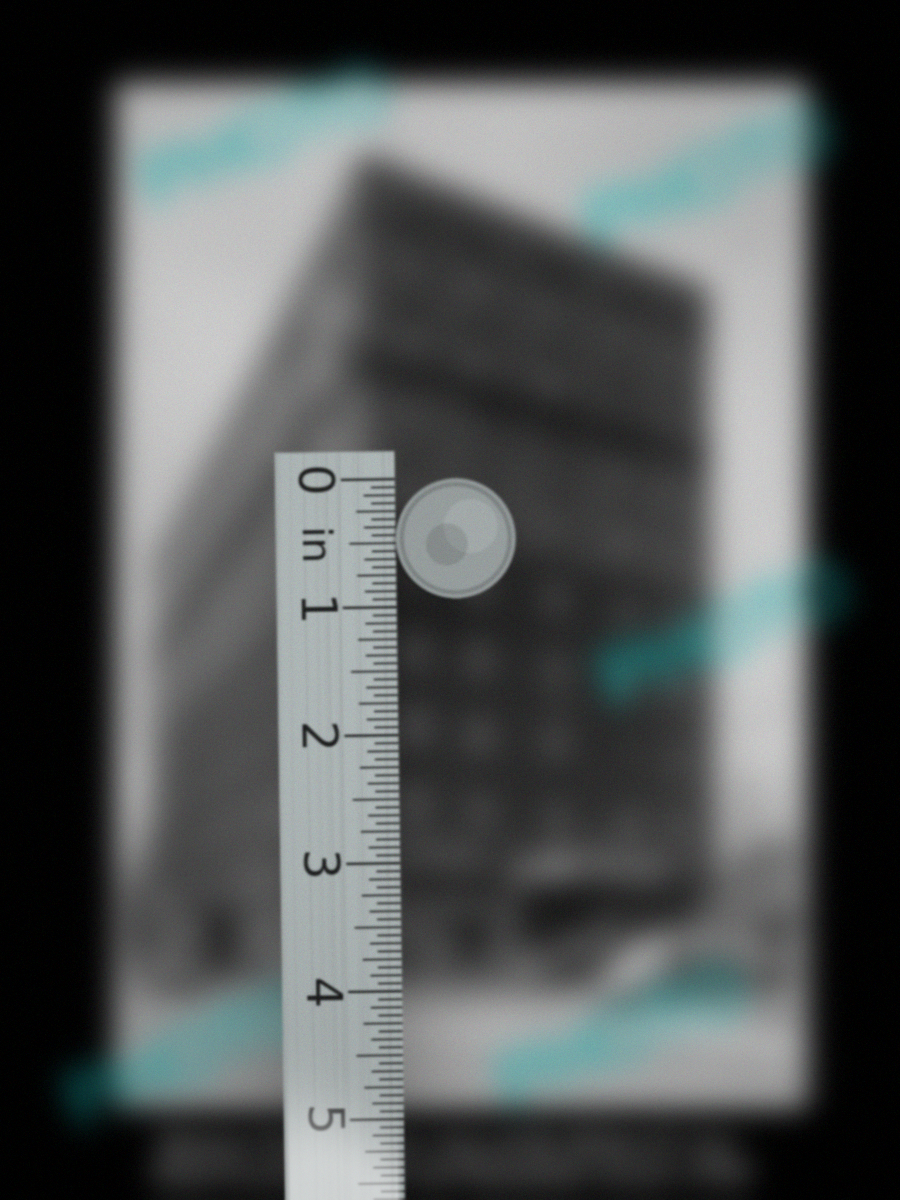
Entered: 0.9375 in
